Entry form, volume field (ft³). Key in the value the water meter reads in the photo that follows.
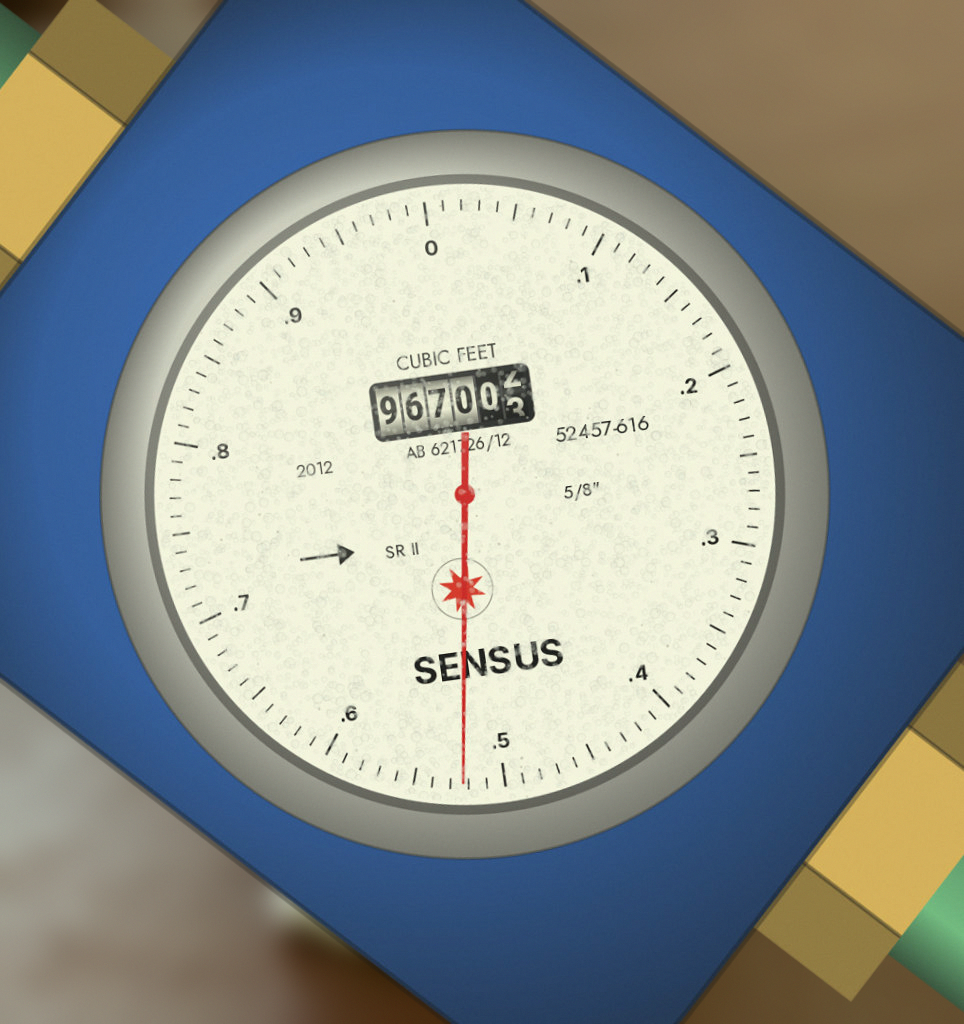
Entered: 967002.52 ft³
